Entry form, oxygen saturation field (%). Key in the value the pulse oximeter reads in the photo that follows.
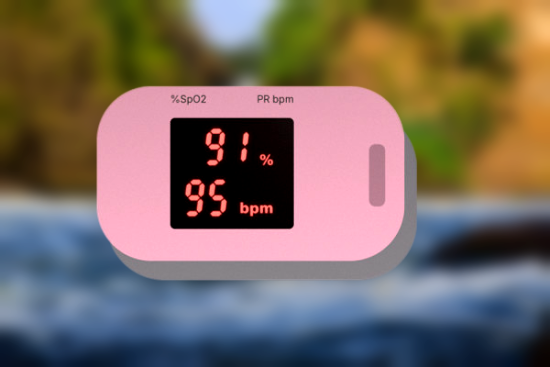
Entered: 91 %
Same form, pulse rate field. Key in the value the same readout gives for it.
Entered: 95 bpm
